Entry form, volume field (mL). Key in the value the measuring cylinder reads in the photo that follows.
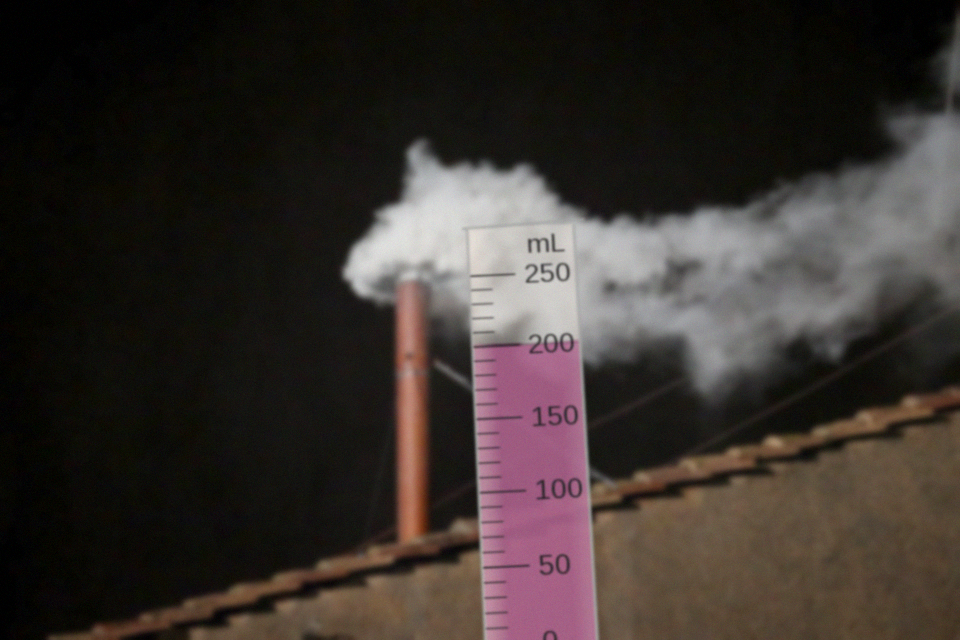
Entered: 200 mL
